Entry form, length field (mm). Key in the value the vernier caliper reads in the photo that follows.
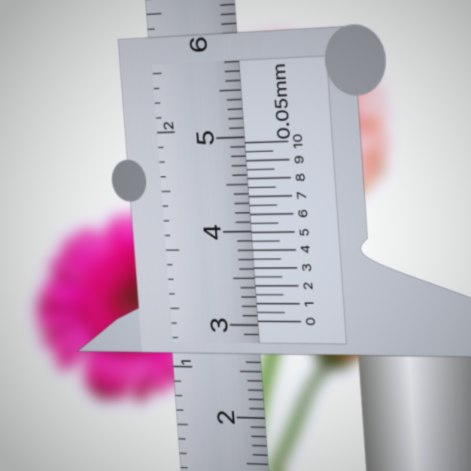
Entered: 30.4 mm
